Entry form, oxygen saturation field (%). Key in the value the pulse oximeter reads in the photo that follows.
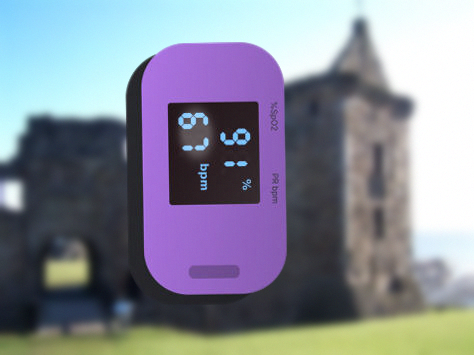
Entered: 91 %
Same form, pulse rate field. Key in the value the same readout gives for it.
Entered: 67 bpm
